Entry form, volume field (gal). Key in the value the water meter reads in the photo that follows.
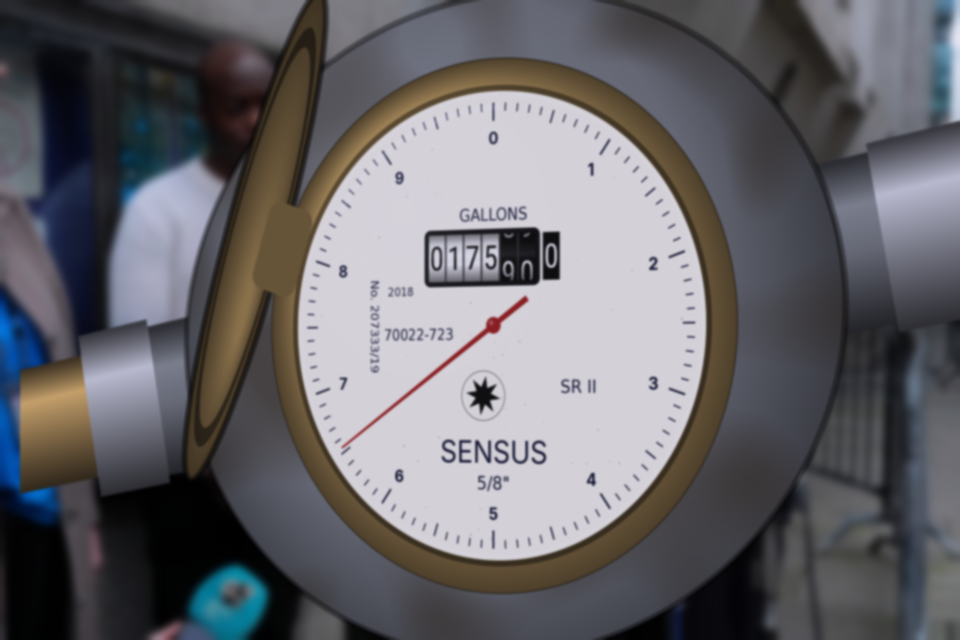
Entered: 175896.5 gal
